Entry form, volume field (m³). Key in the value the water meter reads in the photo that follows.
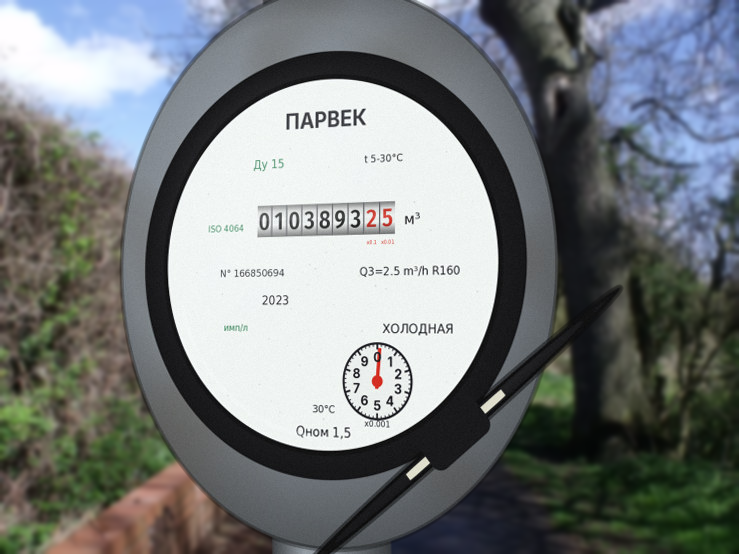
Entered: 103893.250 m³
